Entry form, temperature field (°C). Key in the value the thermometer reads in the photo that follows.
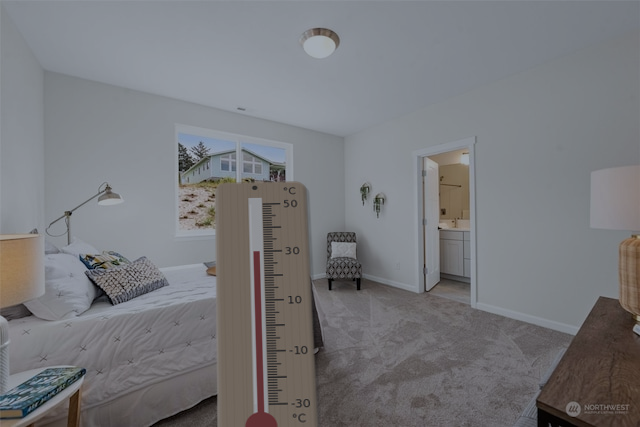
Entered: 30 °C
